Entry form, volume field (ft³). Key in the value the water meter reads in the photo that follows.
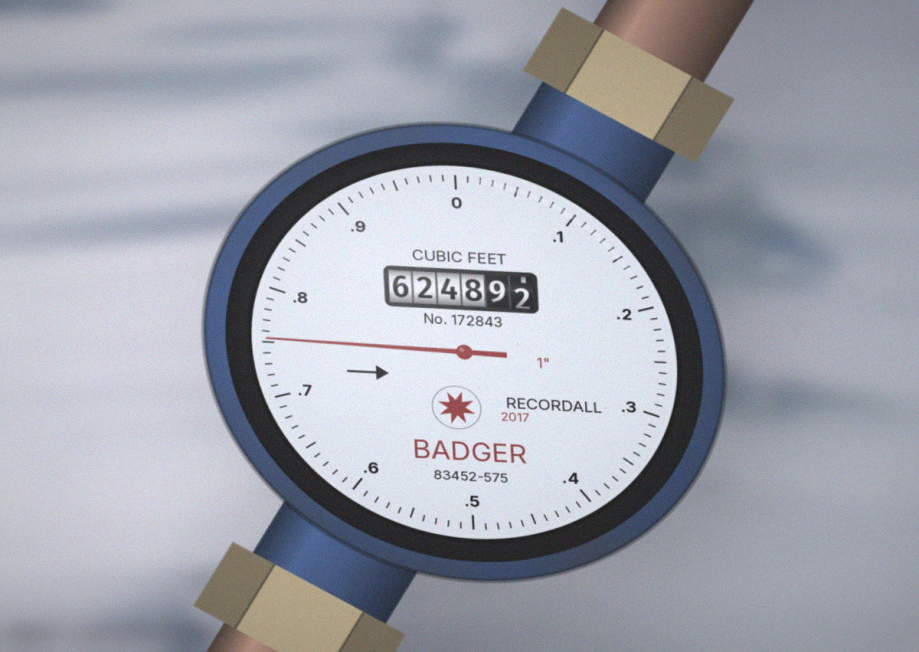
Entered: 624891.75 ft³
